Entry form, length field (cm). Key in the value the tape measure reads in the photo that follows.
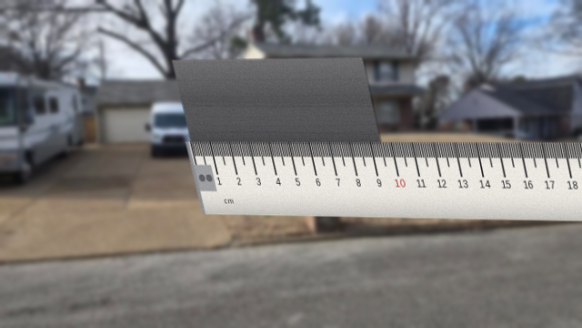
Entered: 9.5 cm
